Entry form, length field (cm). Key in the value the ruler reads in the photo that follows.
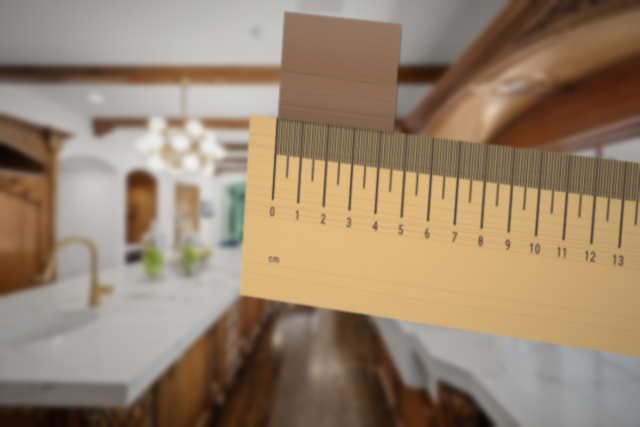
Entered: 4.5 cm
